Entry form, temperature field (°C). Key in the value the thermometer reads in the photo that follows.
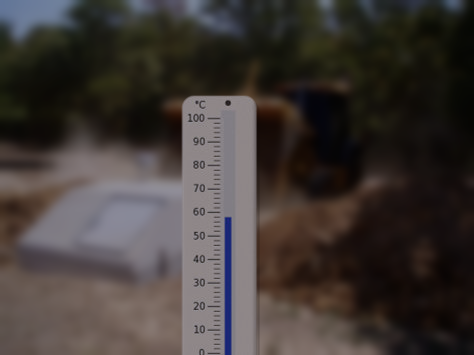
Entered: 58 °C
